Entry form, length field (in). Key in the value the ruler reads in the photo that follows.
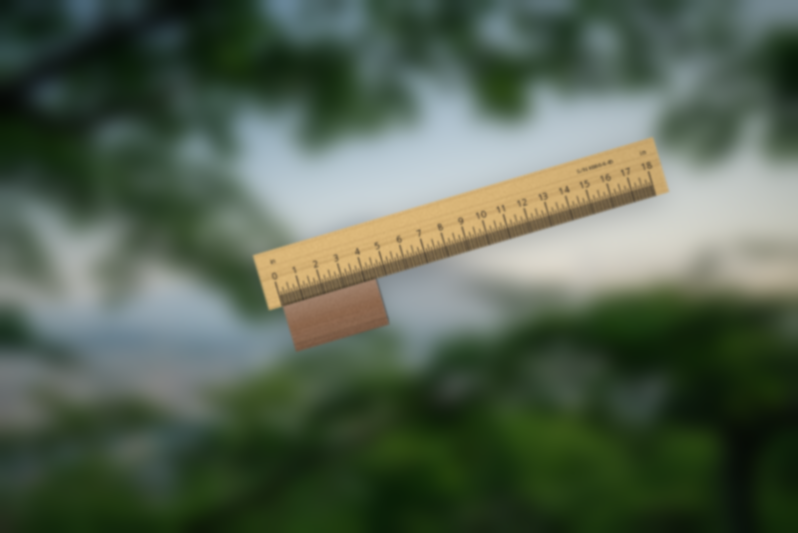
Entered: 4.5 in
